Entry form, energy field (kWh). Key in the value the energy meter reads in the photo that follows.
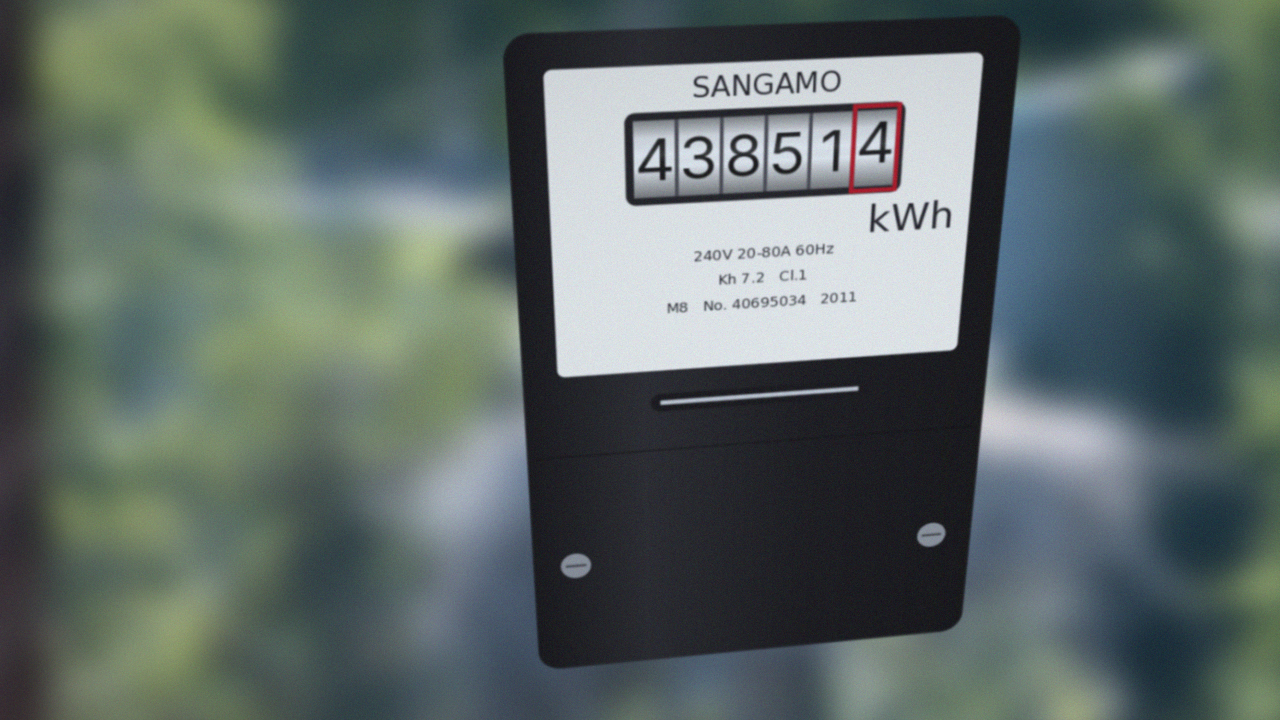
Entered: 43851.4 kWh
